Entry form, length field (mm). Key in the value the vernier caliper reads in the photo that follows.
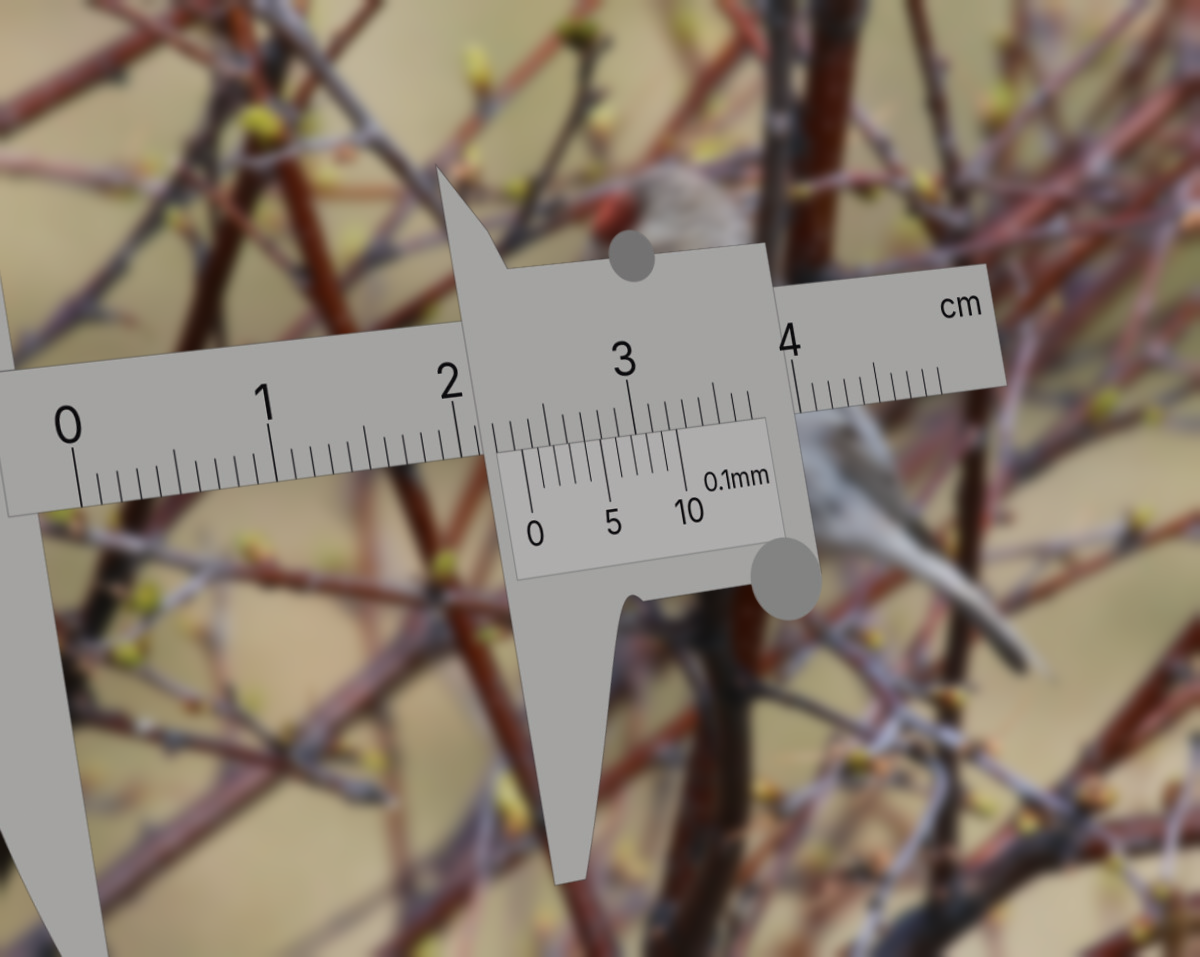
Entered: 23.4 mm
